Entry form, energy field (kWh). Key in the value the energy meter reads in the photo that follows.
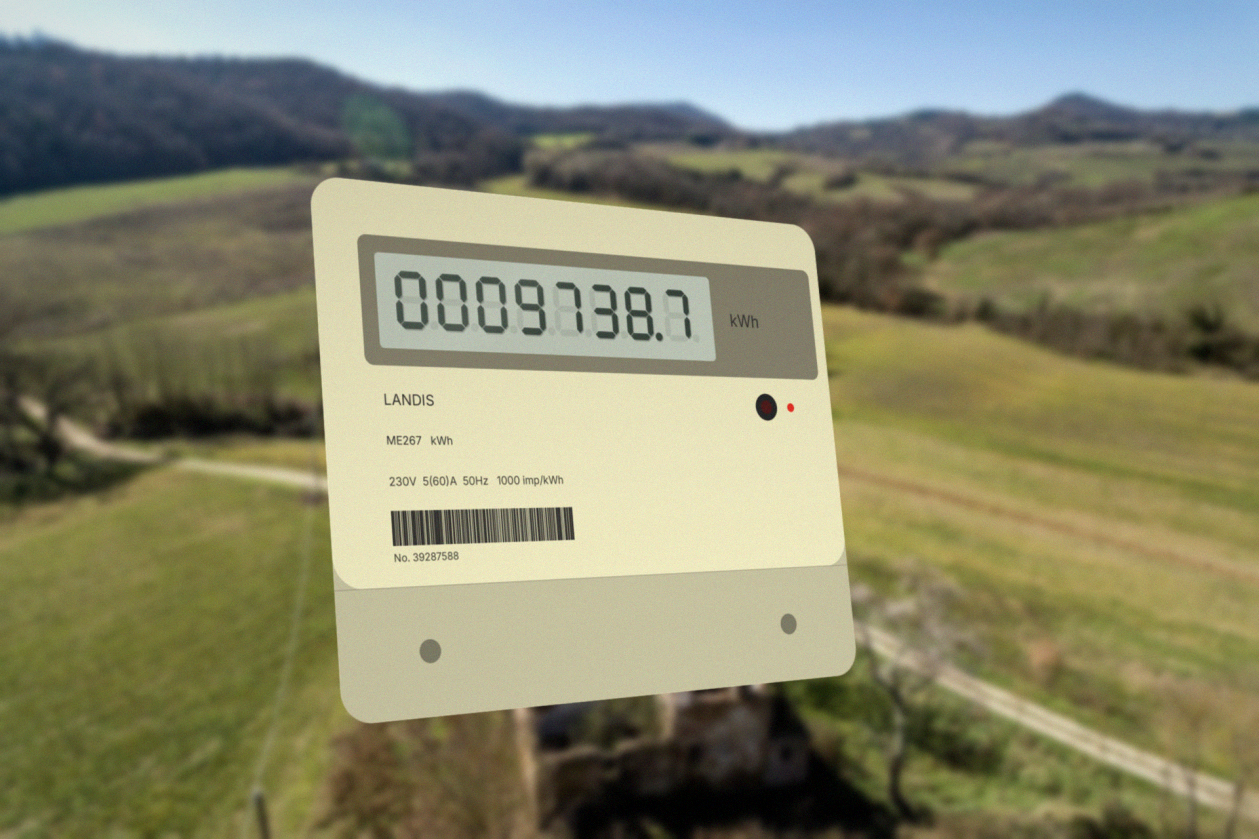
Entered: 9738.7 kWh
